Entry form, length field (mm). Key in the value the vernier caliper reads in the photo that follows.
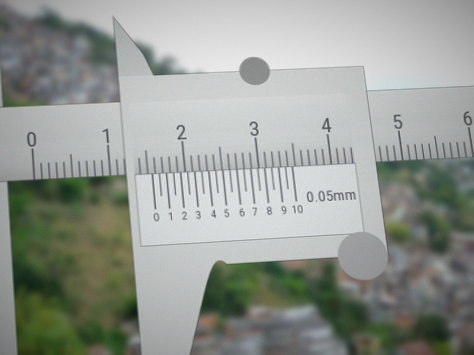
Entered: 15.6 mm
